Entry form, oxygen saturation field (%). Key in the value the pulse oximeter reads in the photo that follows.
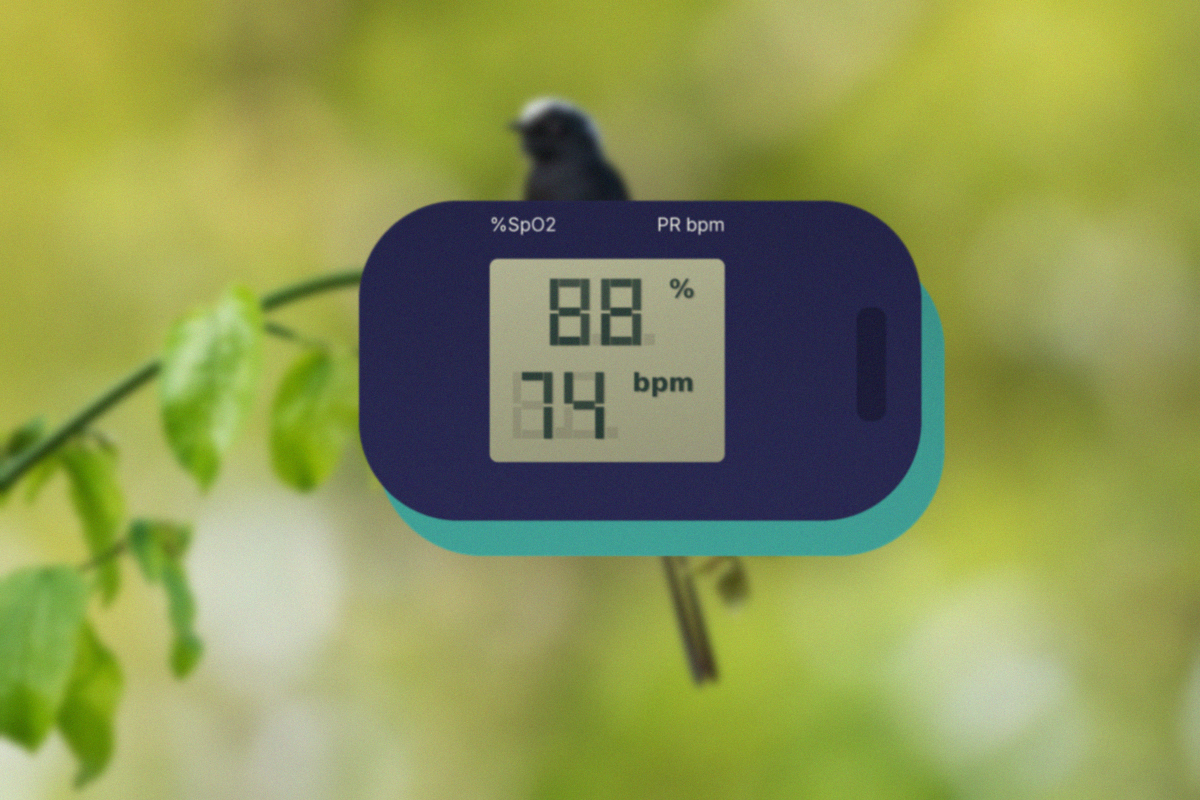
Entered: 88 %
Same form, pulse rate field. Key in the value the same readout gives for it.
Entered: 74 bpm
